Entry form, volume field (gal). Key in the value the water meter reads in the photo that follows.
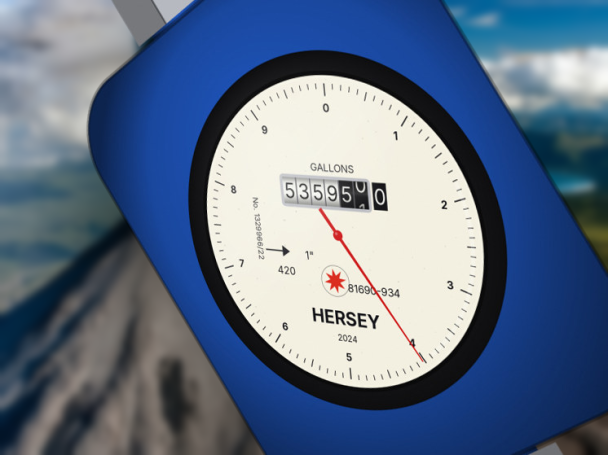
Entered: 5359504.0 gal
